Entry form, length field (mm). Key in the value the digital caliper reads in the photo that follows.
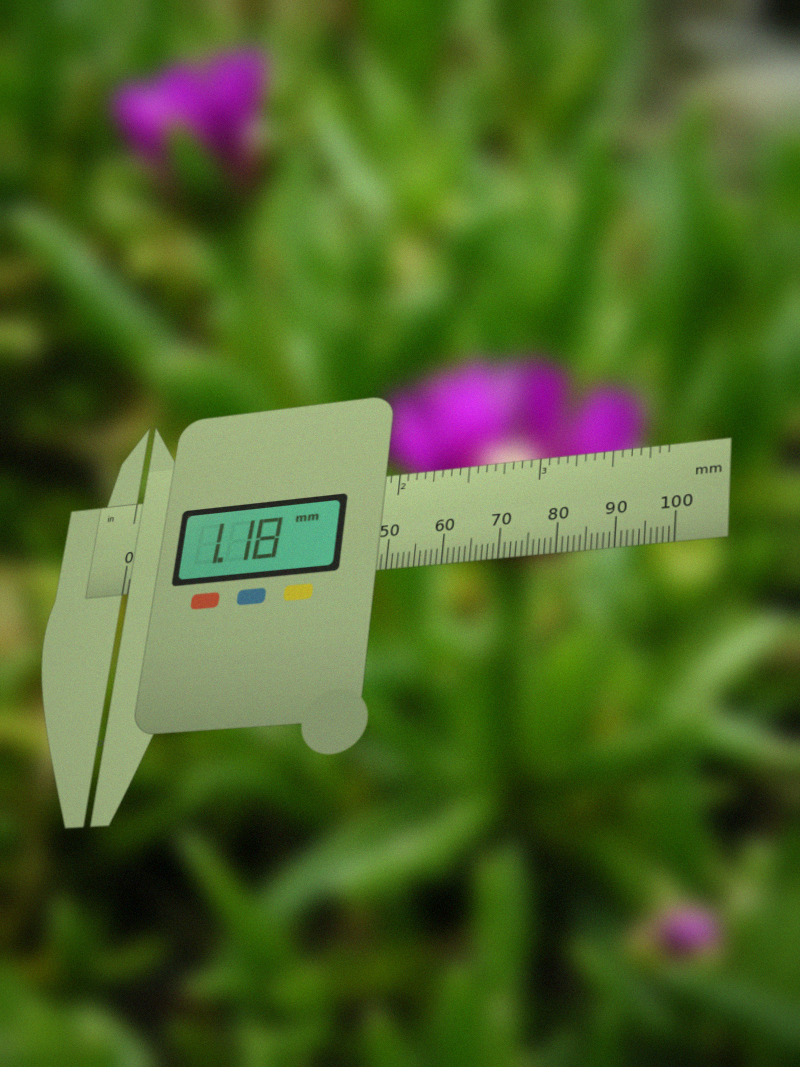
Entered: 1.18 mm
